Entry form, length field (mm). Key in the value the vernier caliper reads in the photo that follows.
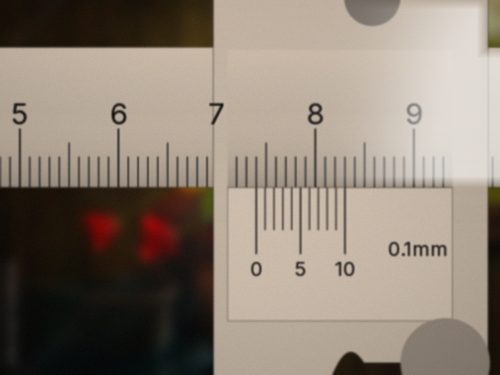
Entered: 74.0 mm
